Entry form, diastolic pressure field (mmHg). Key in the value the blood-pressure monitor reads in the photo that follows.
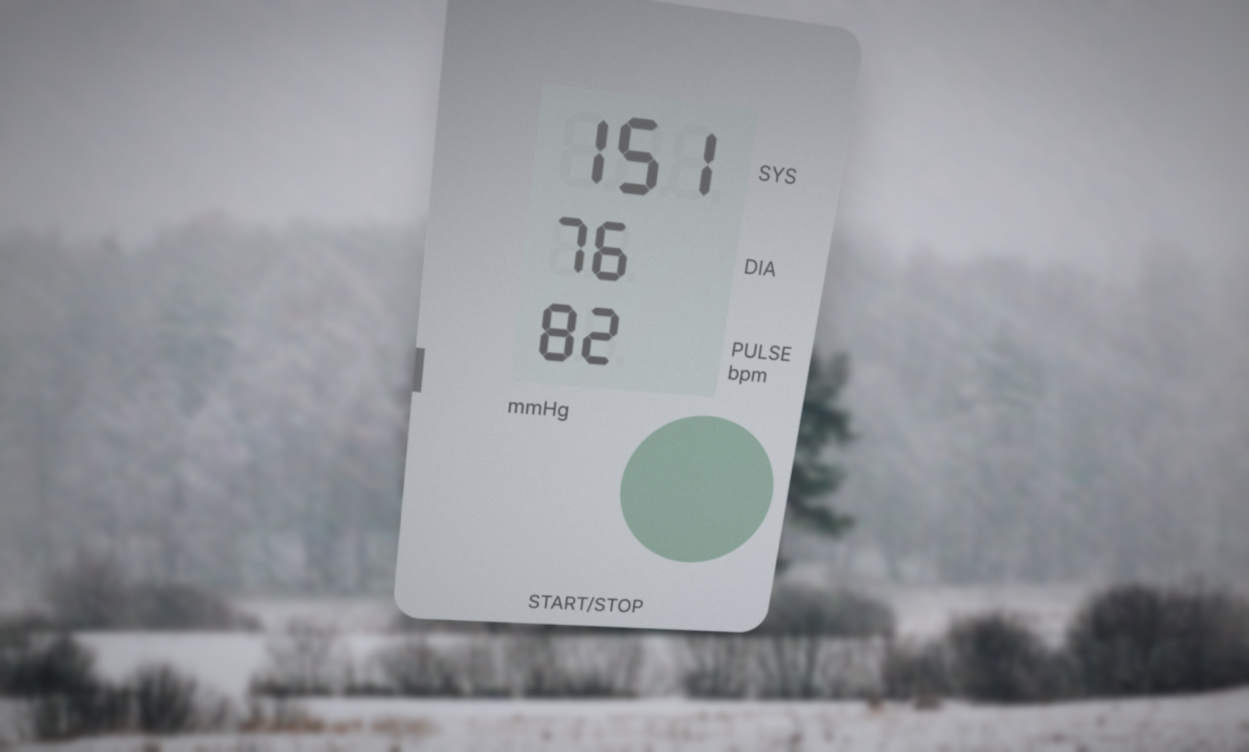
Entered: 76 mmHg
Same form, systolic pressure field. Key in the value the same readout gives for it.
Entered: 151 mmHg
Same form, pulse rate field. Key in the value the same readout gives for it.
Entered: 82 bpm
